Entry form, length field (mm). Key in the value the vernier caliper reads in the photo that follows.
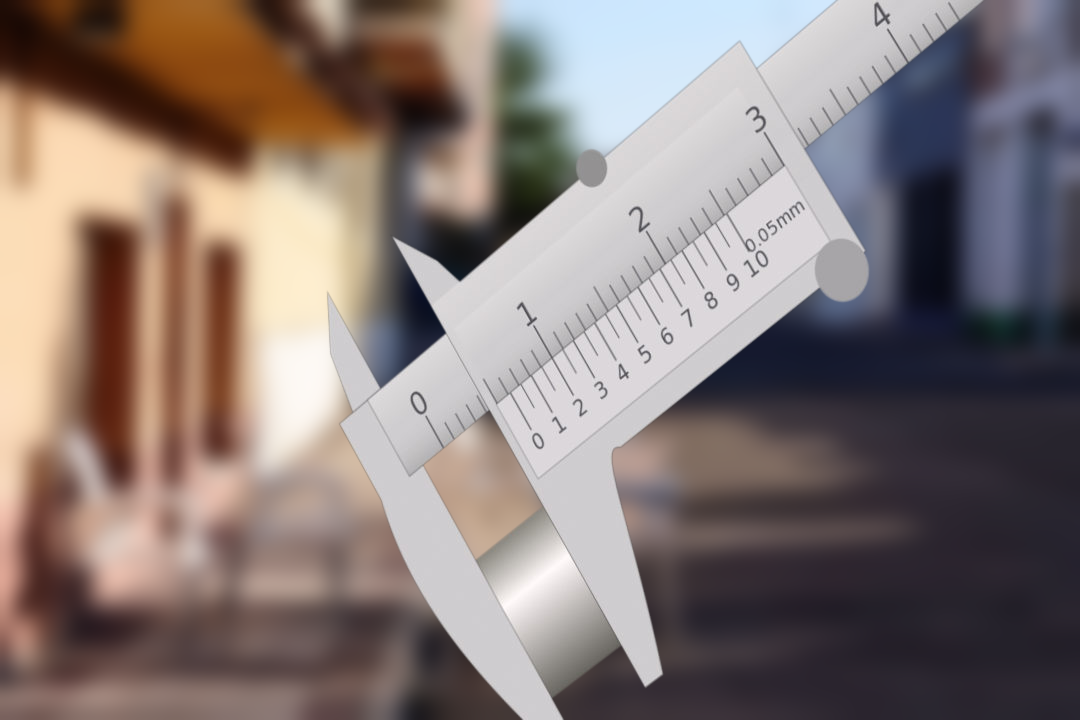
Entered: 6.2 mm
